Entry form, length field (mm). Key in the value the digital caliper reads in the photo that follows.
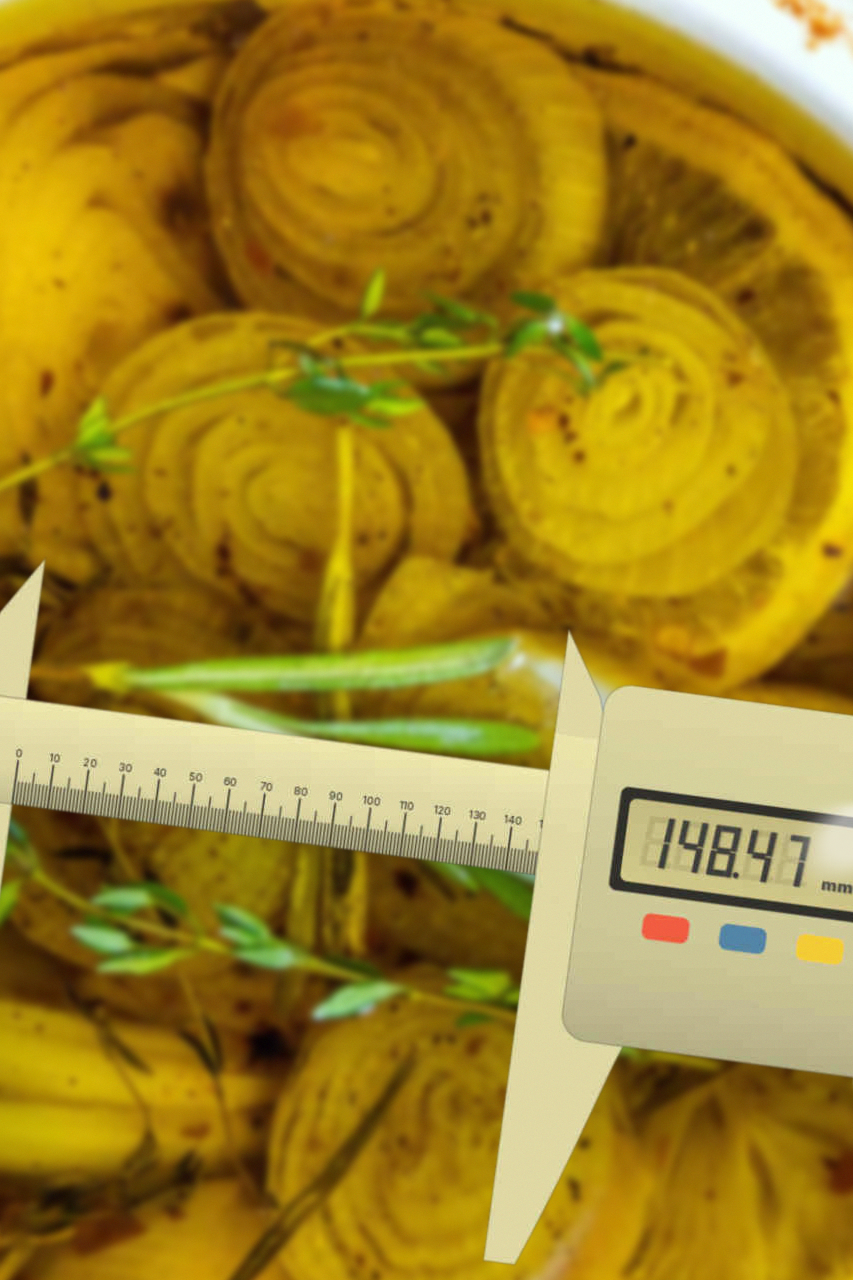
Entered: 148.47 mm
